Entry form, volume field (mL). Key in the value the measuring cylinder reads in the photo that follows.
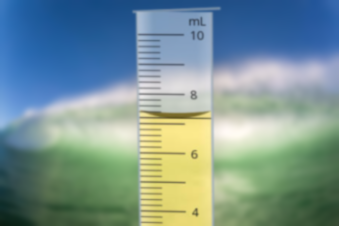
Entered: 7.2 mL
